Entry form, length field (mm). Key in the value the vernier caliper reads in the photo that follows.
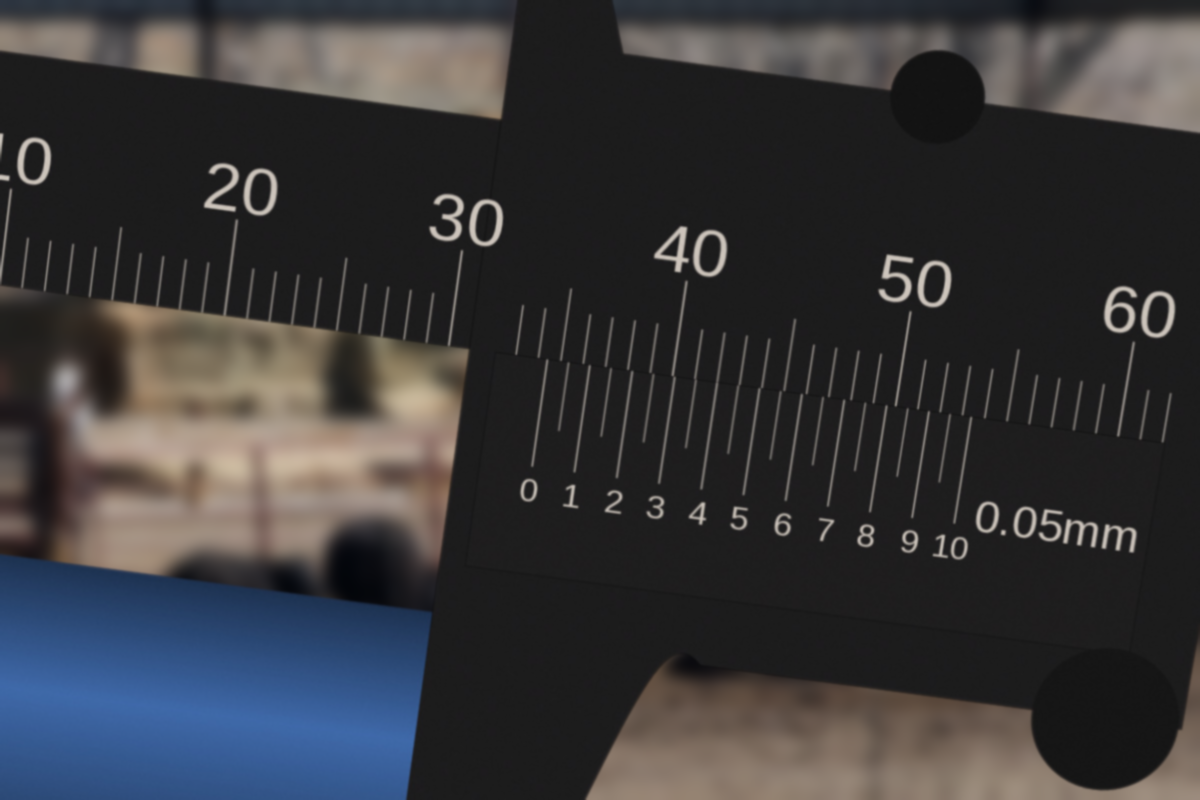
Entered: 34.4 mm
